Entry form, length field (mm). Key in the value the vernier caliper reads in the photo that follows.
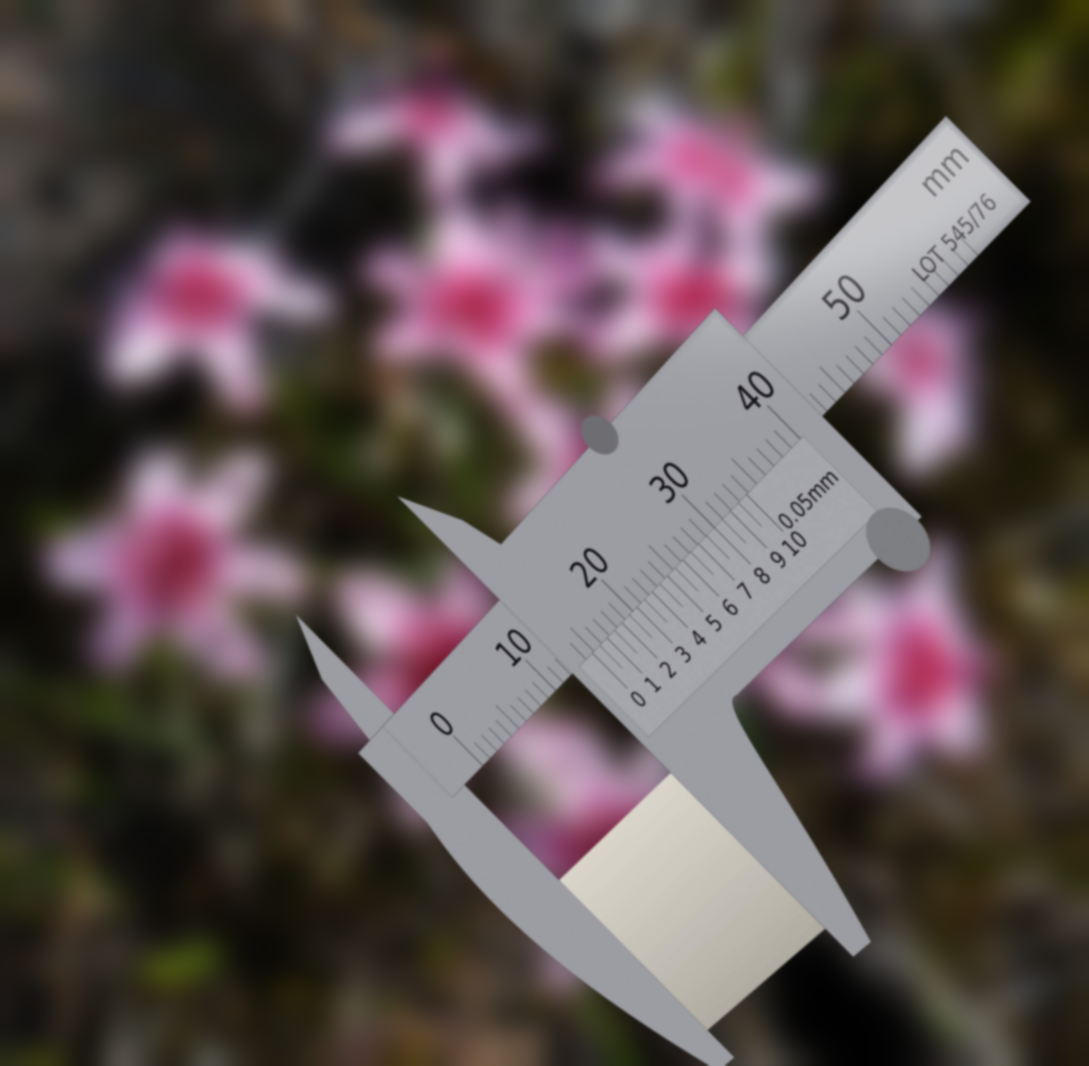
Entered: 14.8 mm
